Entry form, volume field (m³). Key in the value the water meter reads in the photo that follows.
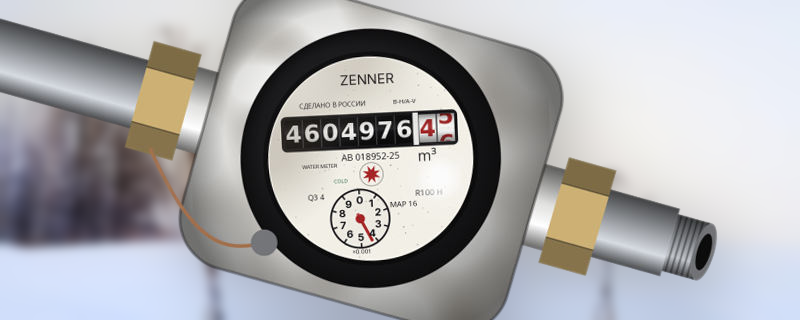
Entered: 4604976.454 m³
